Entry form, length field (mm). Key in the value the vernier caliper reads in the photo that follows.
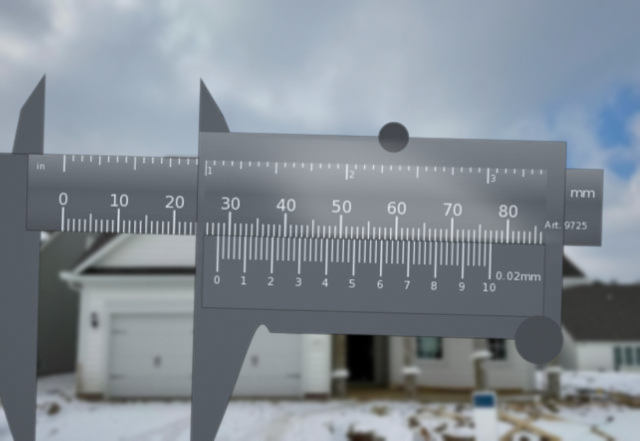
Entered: 28.0 mm
